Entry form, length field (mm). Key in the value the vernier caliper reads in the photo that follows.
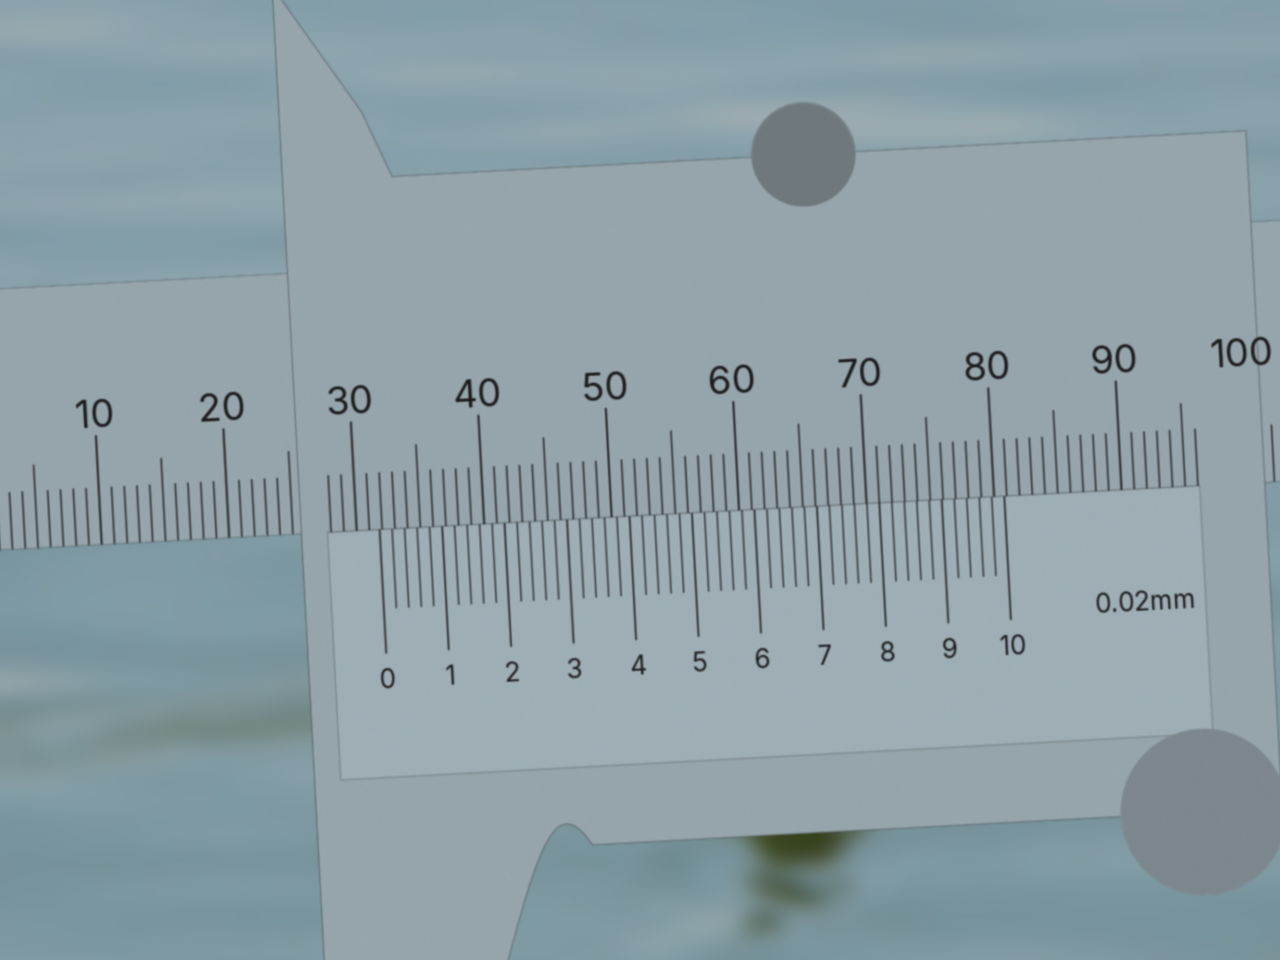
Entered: 31.8 mm
